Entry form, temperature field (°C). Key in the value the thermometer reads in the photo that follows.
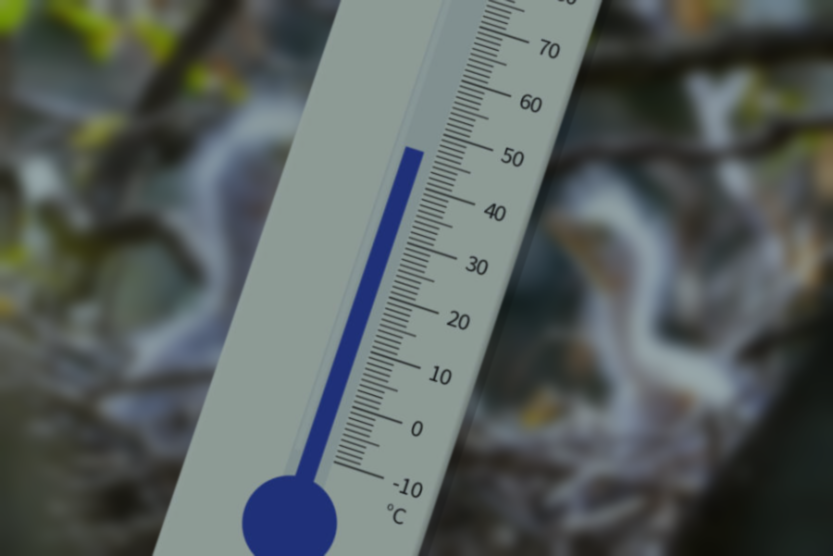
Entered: 46 °C
